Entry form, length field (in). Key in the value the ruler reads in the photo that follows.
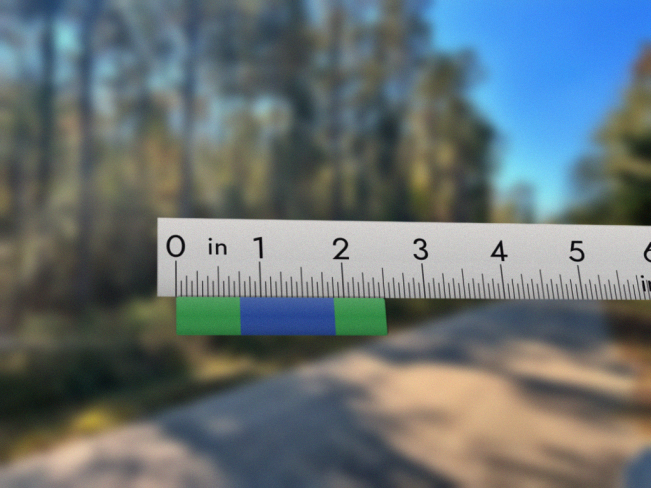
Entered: 2.5 in
